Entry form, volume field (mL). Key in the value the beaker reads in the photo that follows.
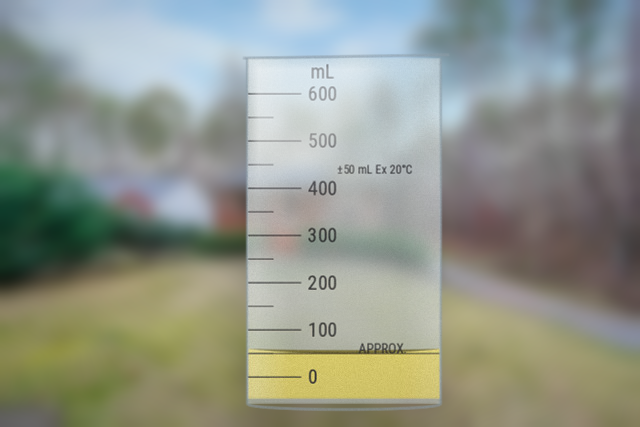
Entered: 50 mL
